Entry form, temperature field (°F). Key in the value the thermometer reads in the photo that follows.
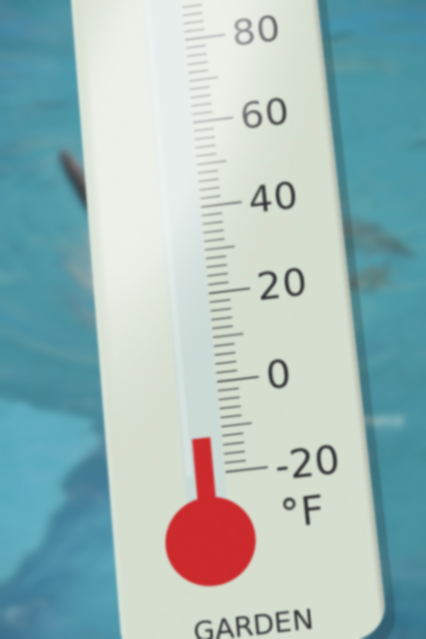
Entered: -12 °F
